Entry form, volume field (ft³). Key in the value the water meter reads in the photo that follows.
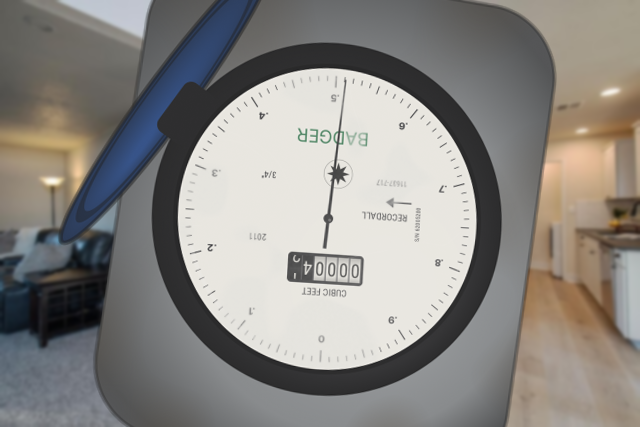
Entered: 41.51 ft³
